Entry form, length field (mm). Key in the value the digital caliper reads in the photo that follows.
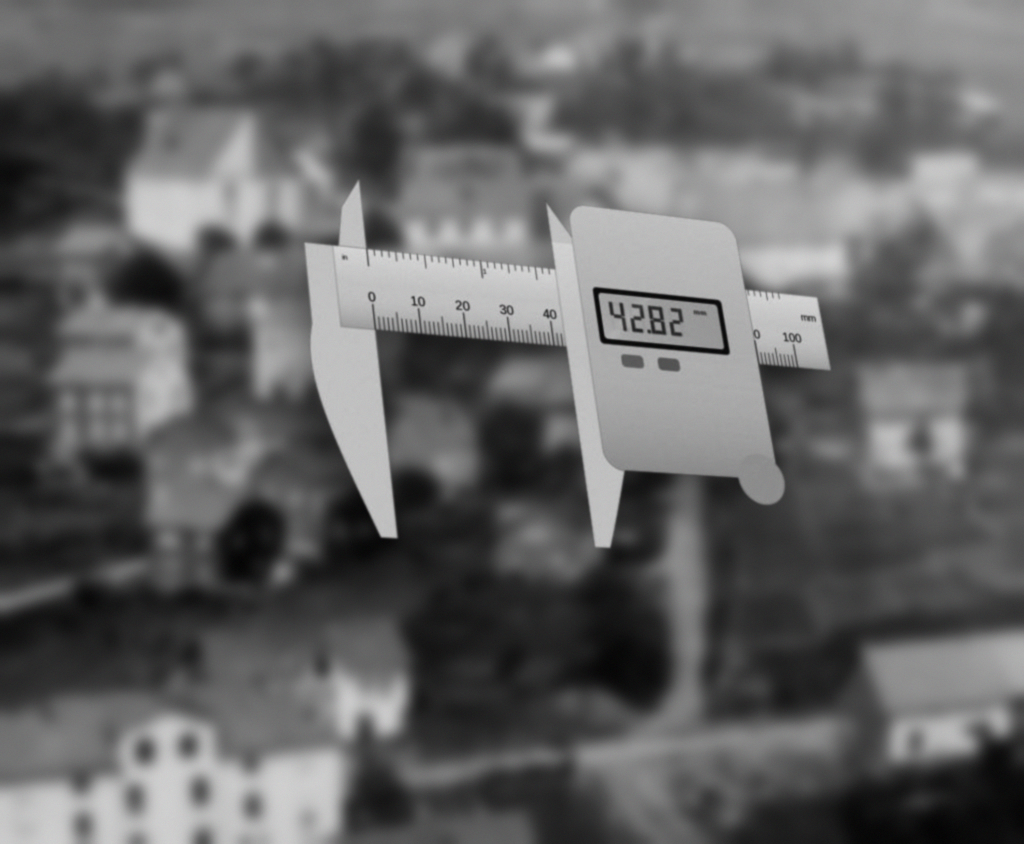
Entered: 42.82 mm
